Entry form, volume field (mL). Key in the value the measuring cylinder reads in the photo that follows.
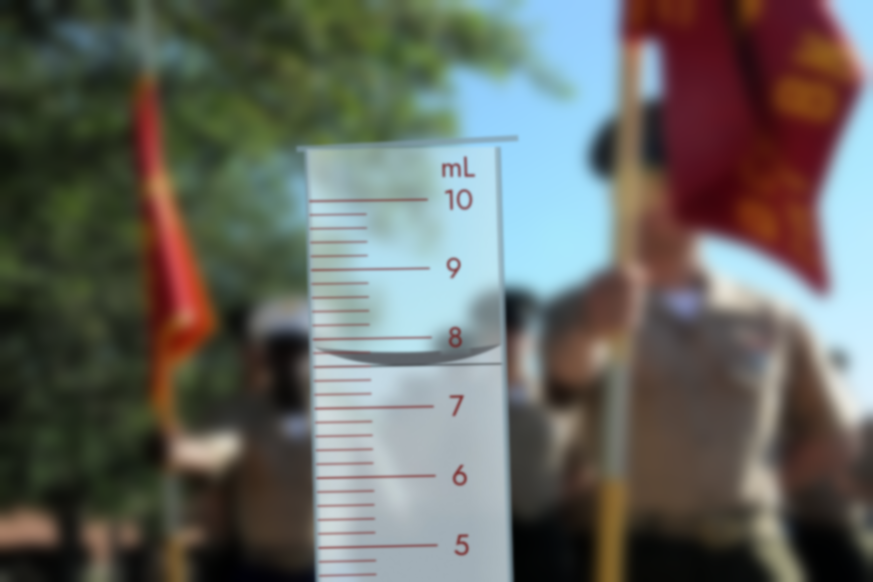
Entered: 7.6 mL
